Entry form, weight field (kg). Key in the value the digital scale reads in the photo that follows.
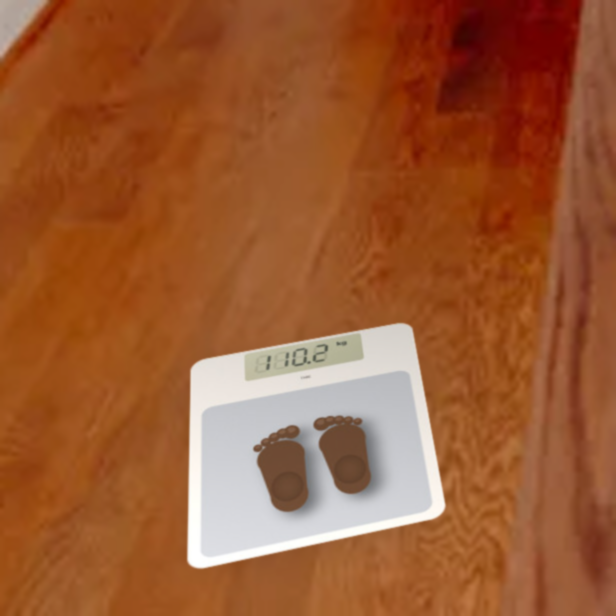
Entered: 110.2 kg
